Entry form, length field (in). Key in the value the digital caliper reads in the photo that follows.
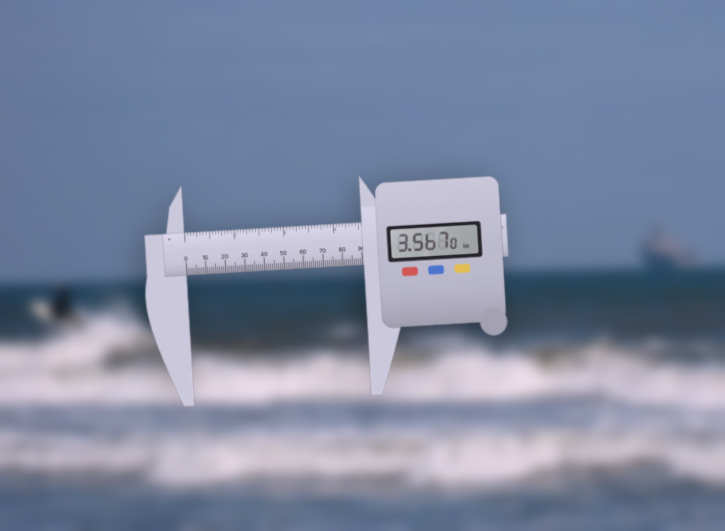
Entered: 3.5670 in
